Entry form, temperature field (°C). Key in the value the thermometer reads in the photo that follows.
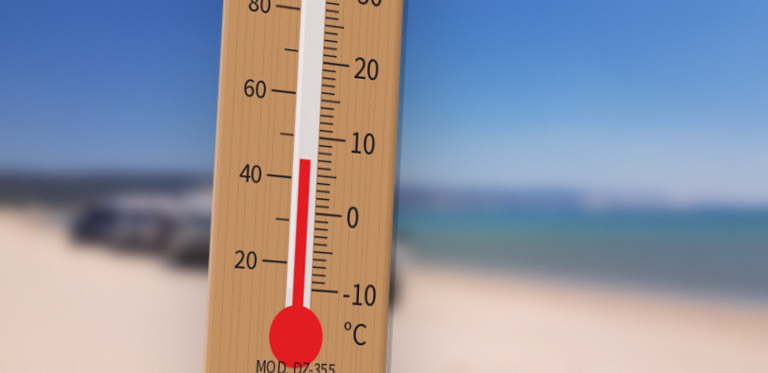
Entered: 7 °C
